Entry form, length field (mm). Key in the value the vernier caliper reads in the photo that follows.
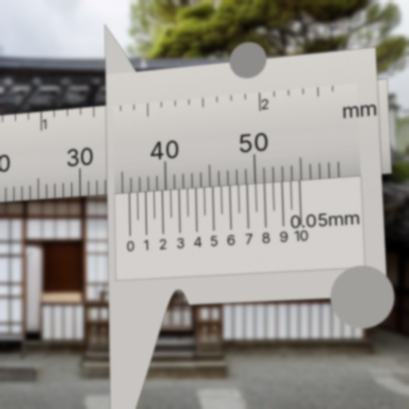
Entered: 35.8 mm
